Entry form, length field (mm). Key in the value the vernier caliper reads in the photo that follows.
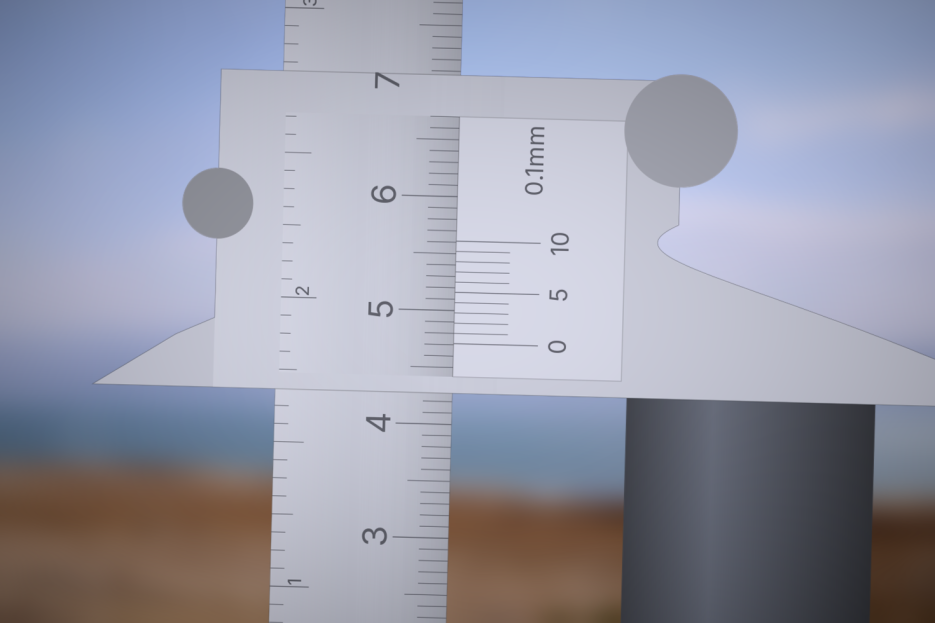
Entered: 47.1 mm
